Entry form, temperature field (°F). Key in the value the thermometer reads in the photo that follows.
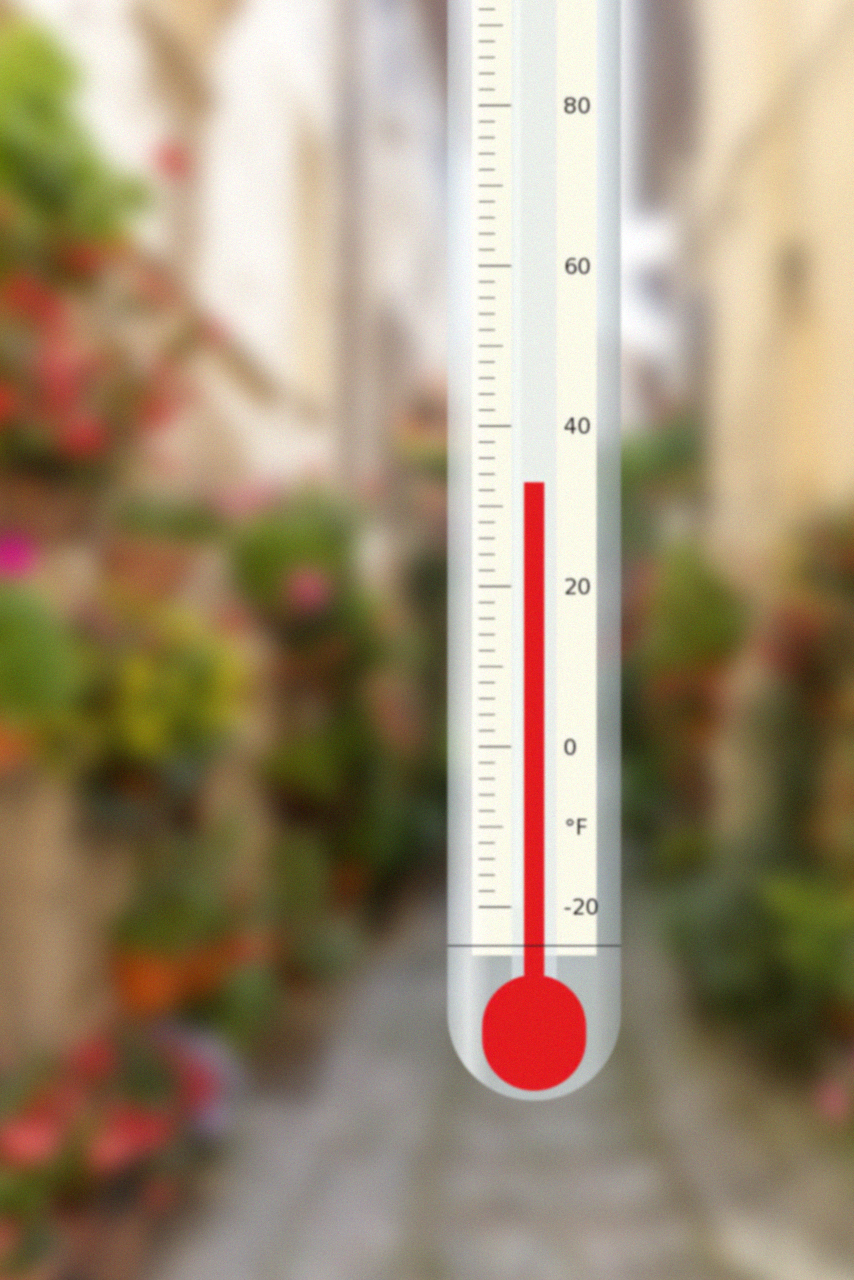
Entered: 33 °F
